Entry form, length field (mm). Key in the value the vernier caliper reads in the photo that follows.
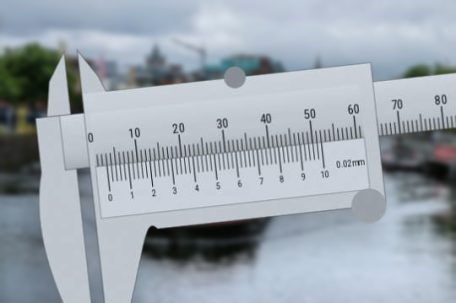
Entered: 3.0 mm
